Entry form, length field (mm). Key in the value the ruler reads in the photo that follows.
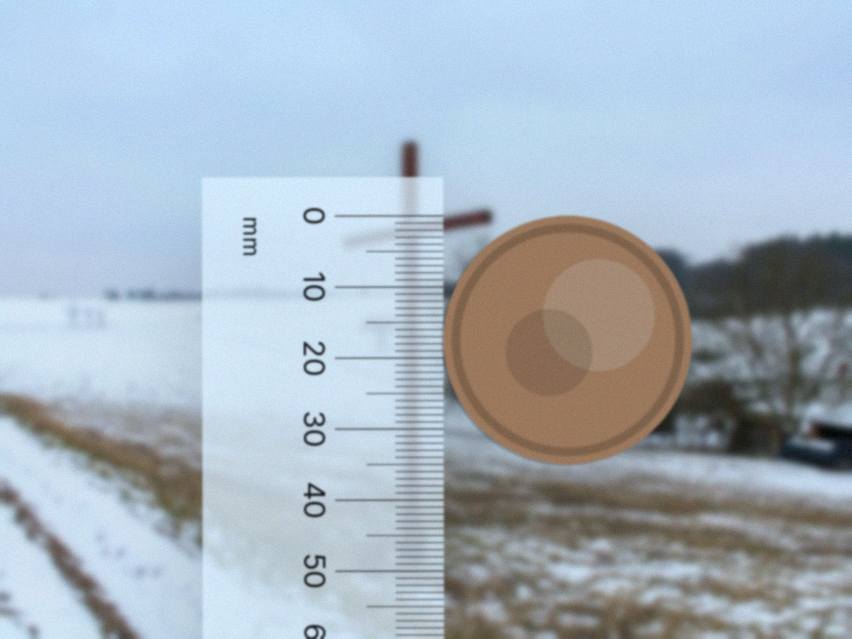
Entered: 35 mm
